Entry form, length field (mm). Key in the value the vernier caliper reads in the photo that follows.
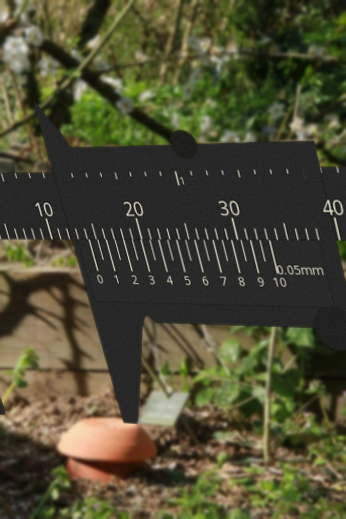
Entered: 14.2 mm
